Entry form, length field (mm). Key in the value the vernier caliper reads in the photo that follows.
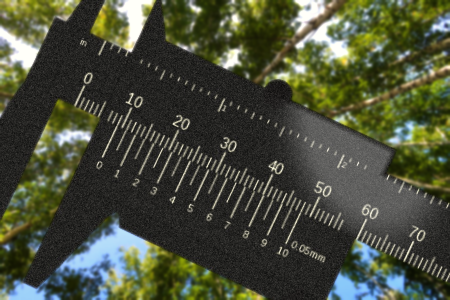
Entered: 9.0 mm
